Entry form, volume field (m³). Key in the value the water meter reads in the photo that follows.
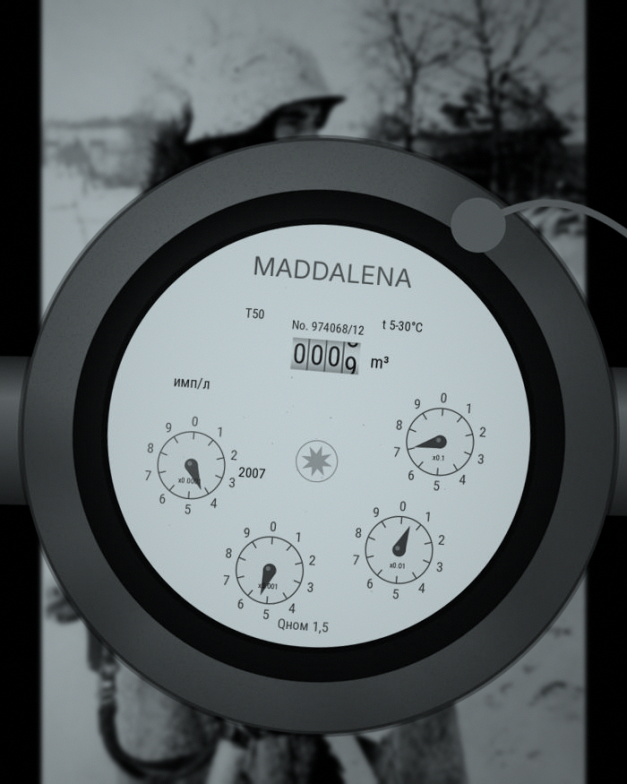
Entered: 8.7054 m³
